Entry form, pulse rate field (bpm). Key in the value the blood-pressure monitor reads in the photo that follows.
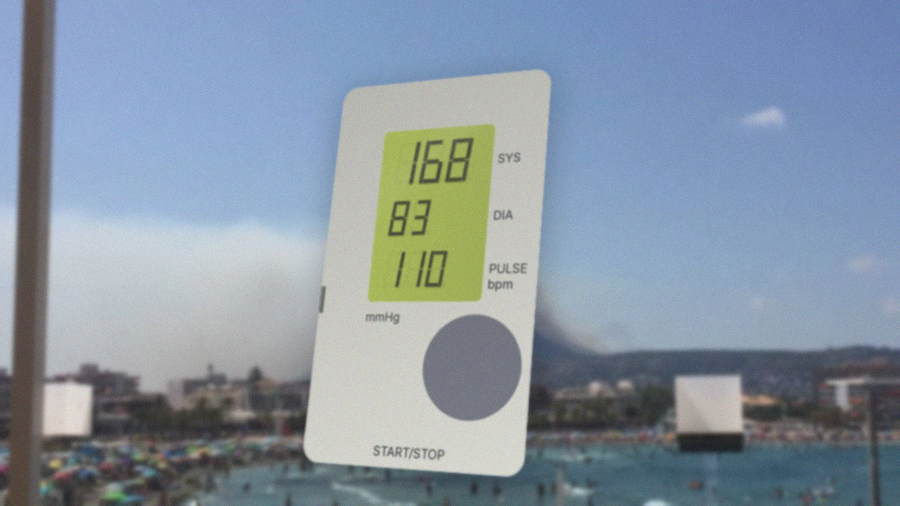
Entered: 110 bpm
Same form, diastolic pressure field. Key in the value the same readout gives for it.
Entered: 83 mmHg
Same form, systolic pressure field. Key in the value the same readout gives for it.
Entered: 168 mmHg
